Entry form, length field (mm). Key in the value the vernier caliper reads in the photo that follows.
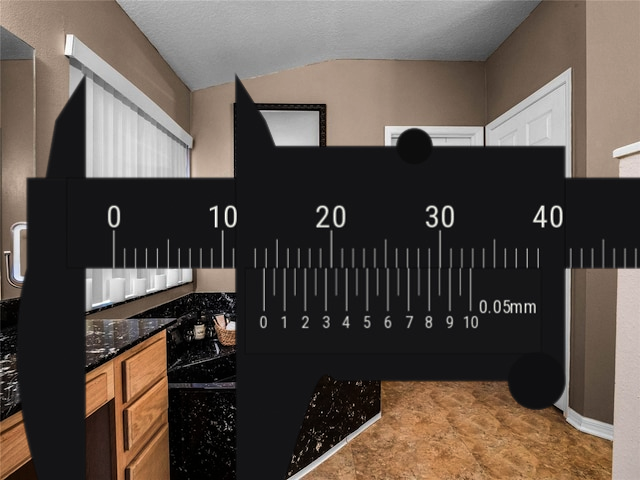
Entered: 13.8 mm
